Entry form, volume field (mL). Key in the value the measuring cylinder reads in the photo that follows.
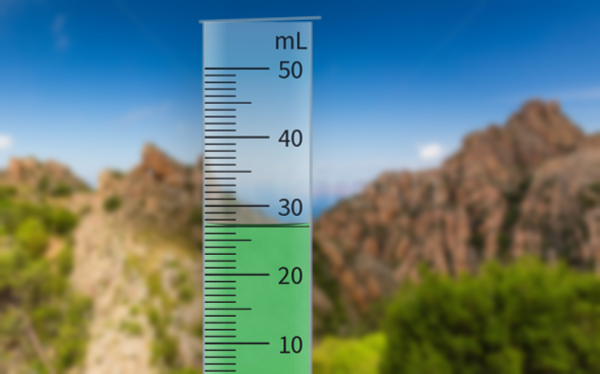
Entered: 27 mL
